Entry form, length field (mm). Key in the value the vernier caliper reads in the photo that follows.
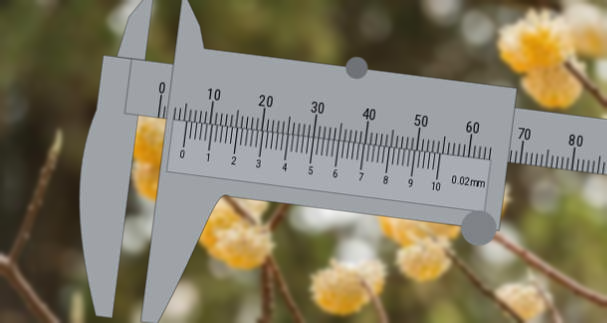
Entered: 5.5 mm
